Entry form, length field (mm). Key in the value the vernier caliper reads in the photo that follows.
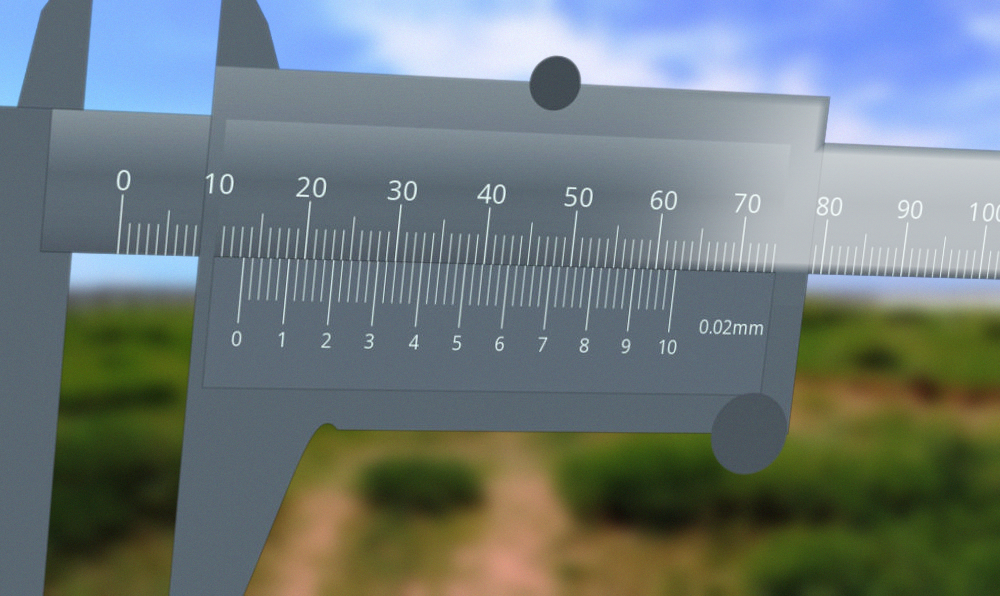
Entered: 13.4 mm
